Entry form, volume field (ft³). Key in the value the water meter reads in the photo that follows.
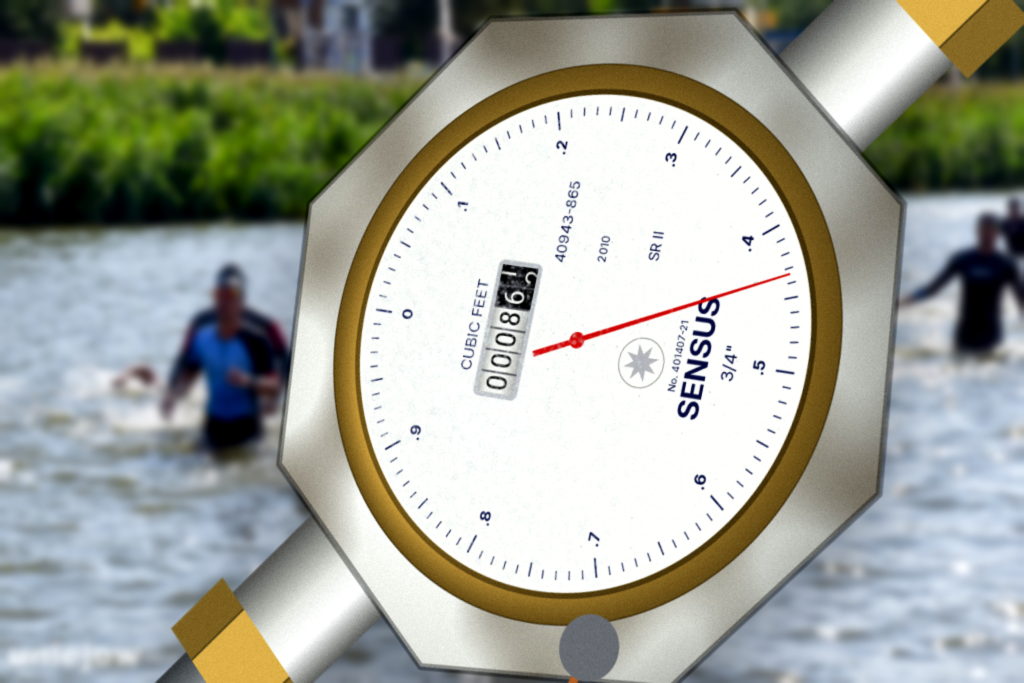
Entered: 861.43 ft³
